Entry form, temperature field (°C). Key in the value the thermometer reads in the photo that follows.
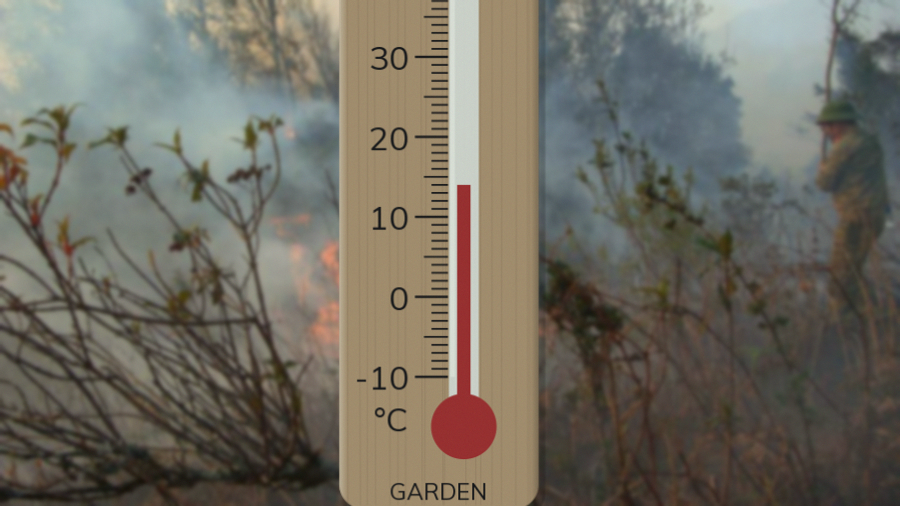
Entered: 14 °C
